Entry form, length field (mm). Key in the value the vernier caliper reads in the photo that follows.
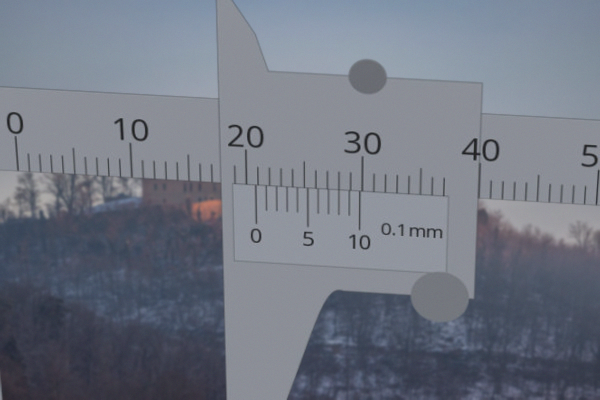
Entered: 20.8 mm
